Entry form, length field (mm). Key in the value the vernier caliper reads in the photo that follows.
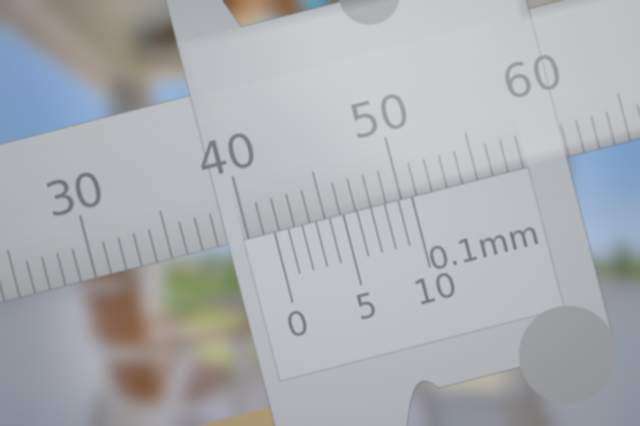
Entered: 41.7 mm
